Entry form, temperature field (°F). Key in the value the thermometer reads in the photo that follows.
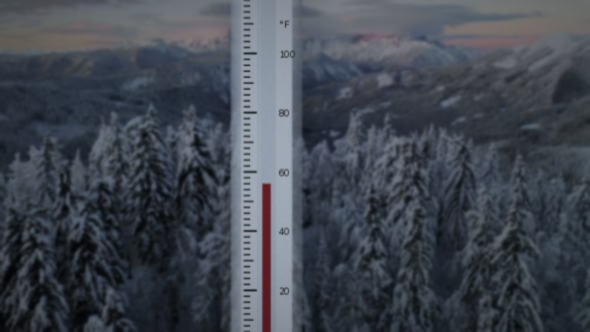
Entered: 56 °F
